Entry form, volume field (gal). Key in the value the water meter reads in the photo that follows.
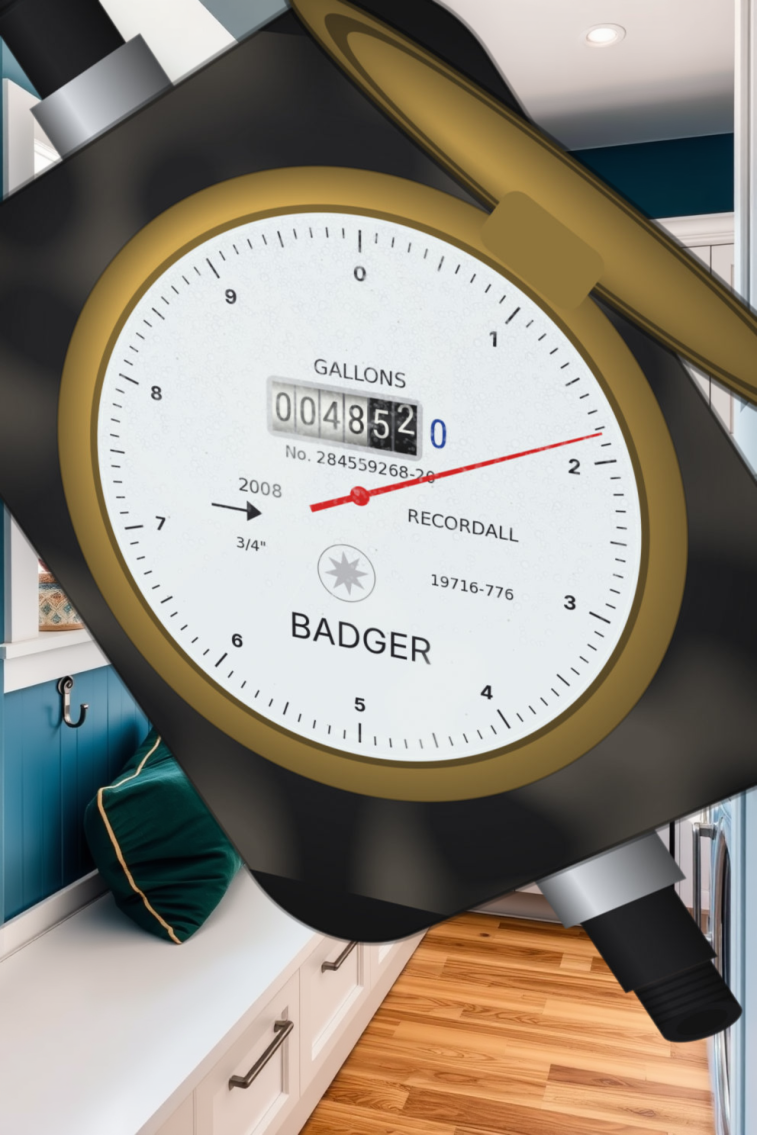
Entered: 48521.8 gal
